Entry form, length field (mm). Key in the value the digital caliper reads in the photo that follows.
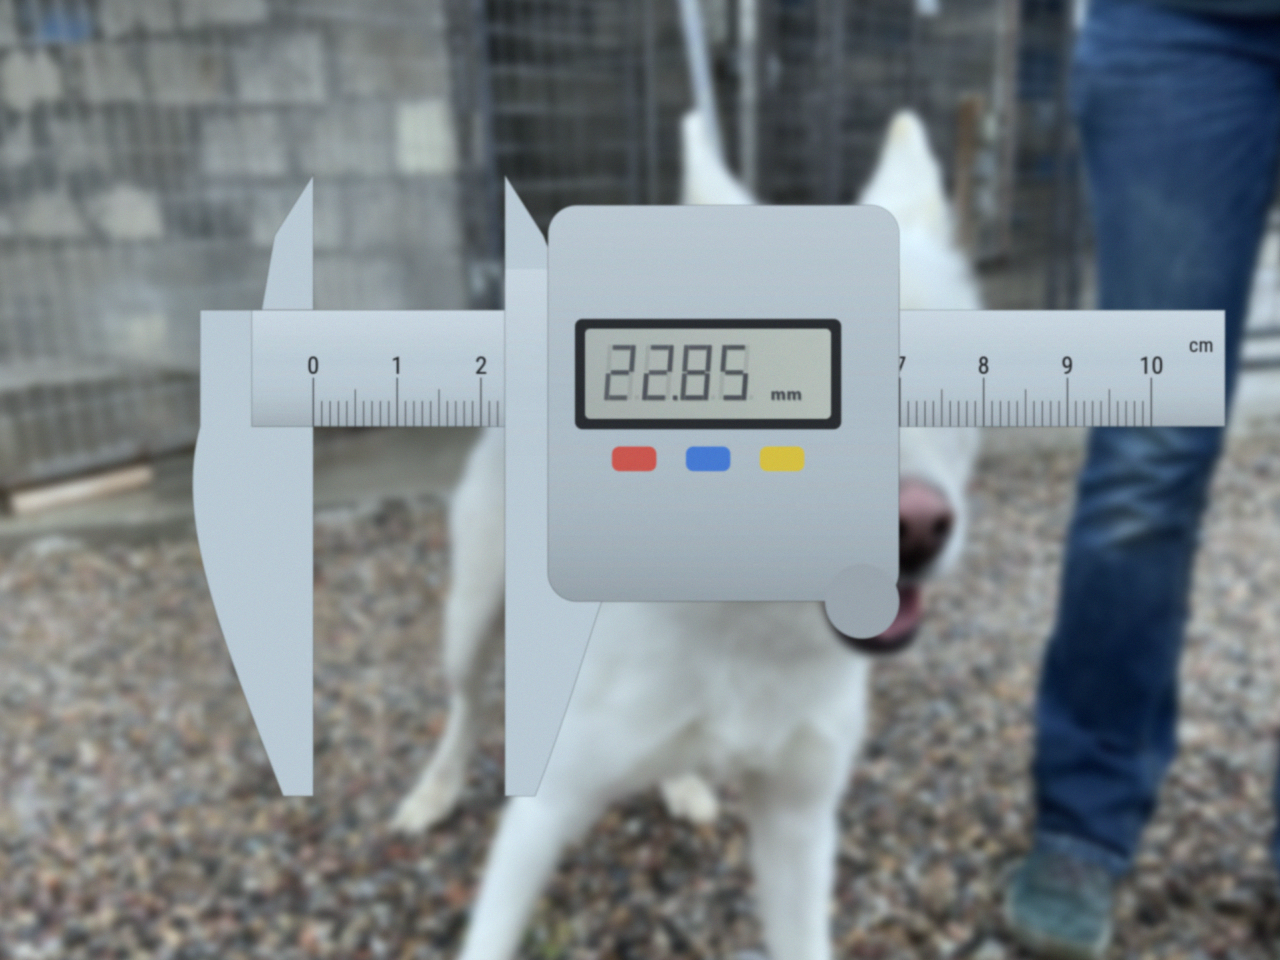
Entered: 22.85 mm
